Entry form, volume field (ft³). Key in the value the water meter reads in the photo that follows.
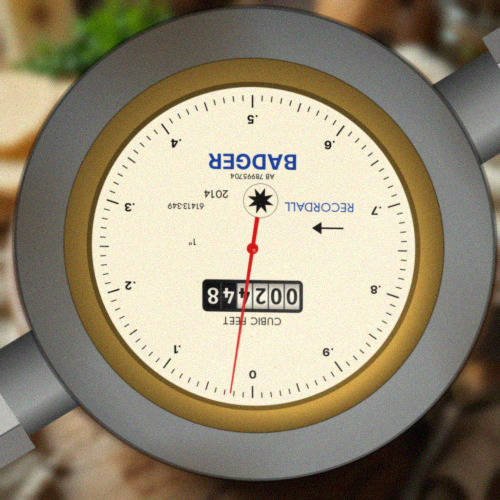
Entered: 2448.02 ft³
